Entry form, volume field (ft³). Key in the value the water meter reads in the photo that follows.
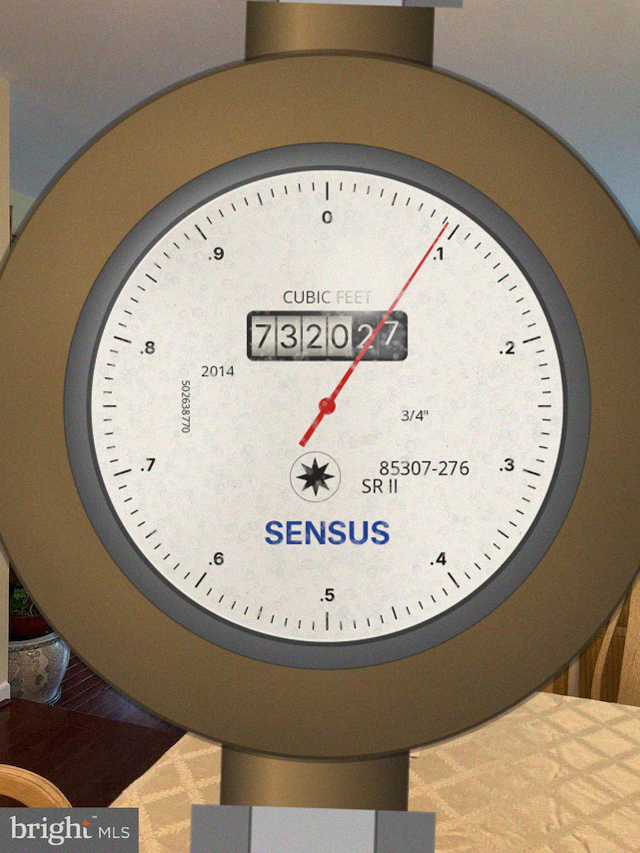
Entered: 732027.09 ft³
